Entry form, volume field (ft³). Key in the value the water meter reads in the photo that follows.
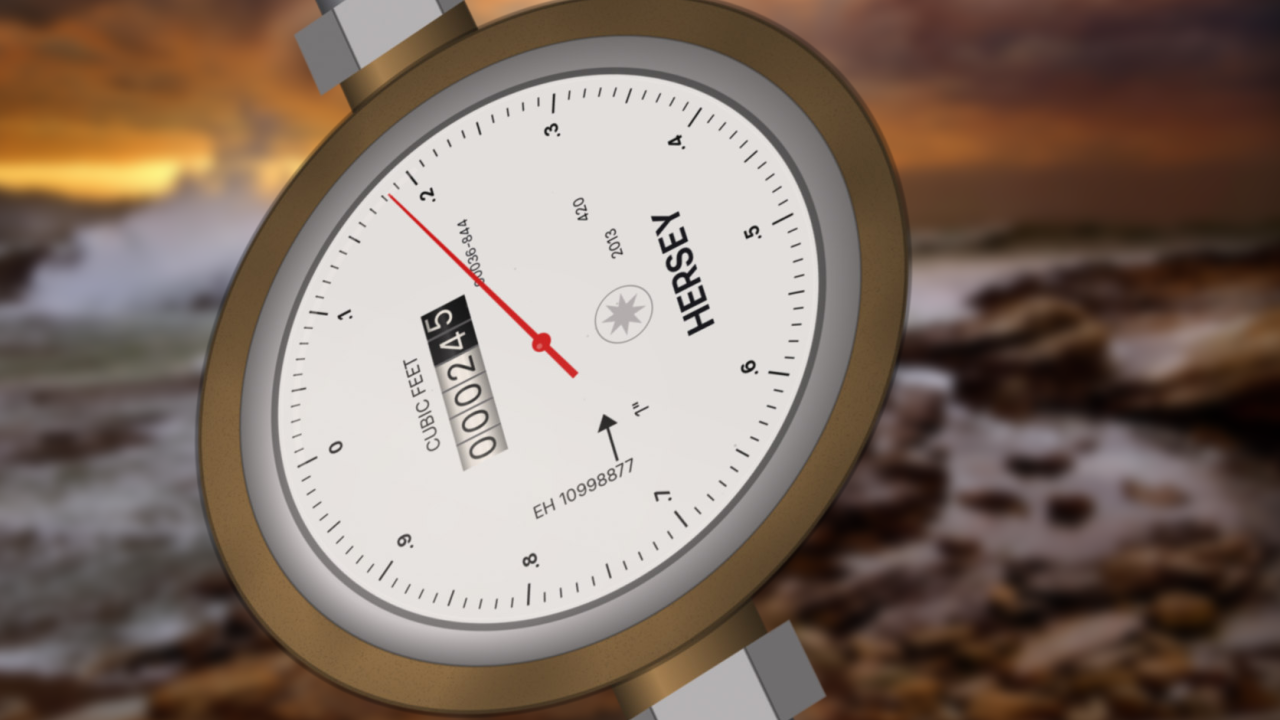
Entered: 245.18 ft³
